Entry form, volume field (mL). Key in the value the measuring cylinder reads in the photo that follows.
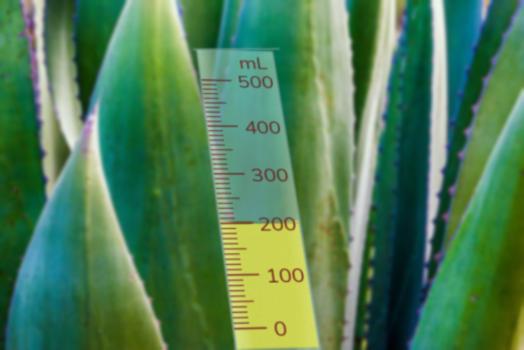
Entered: 200 mL
